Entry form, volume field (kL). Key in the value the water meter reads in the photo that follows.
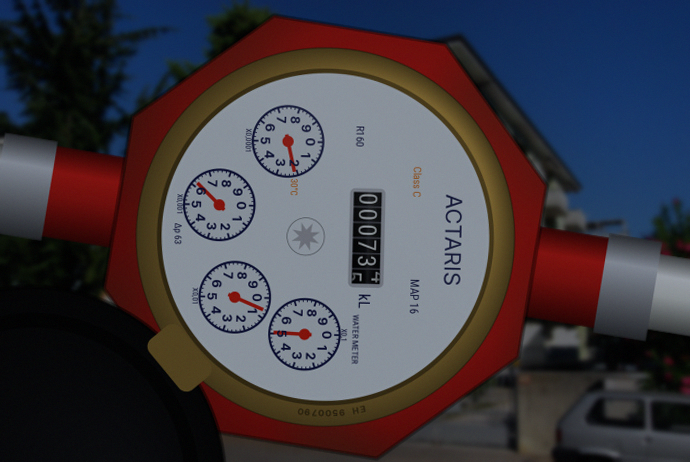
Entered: 734.5062 kL
